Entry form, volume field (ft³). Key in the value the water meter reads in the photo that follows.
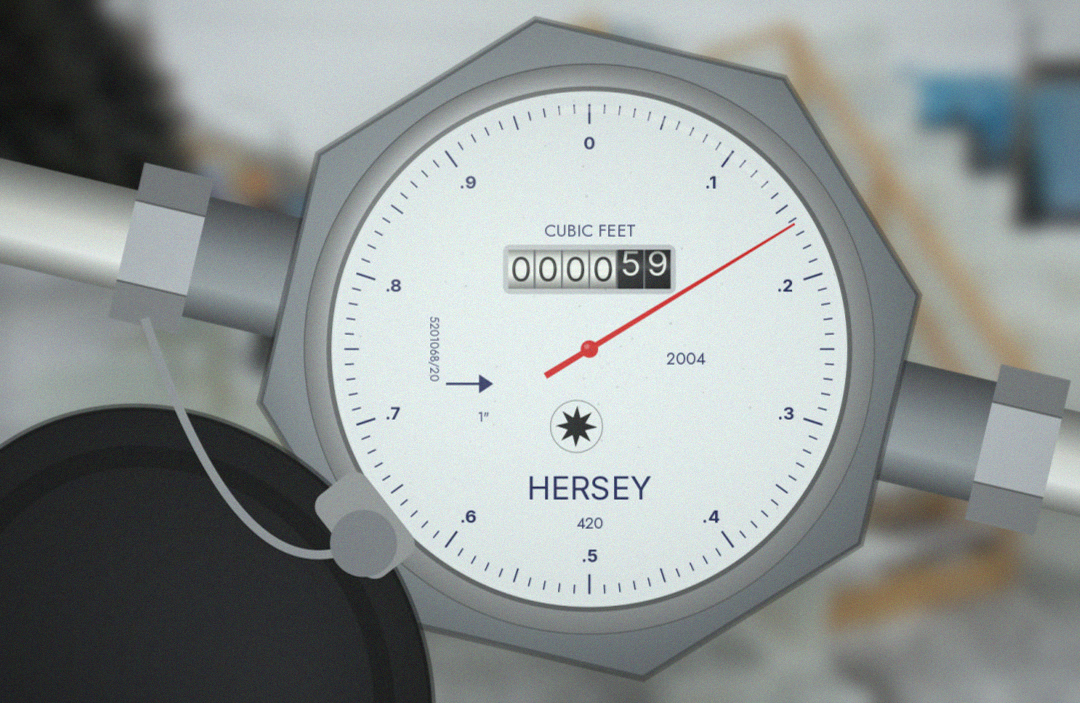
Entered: 59.16 ft³
